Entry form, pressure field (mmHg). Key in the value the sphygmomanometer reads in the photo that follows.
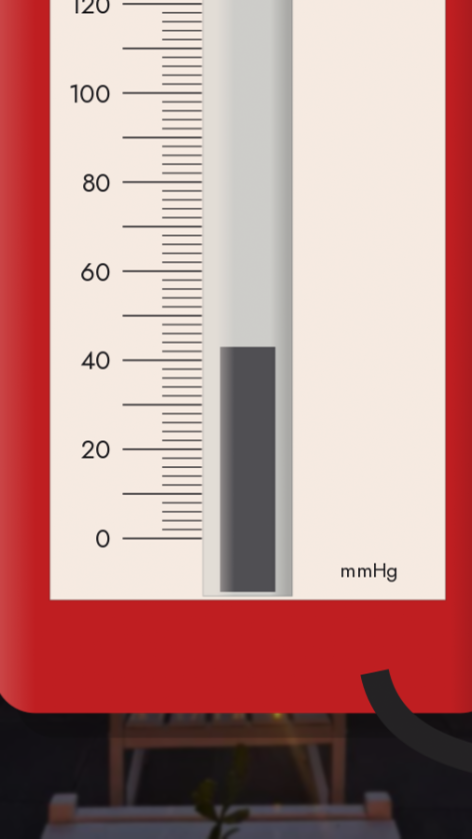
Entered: 43 mmHg
